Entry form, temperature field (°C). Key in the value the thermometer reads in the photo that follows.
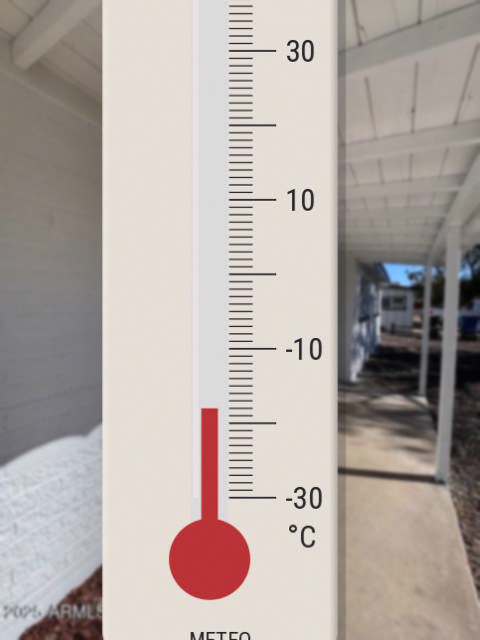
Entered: -18 °C
